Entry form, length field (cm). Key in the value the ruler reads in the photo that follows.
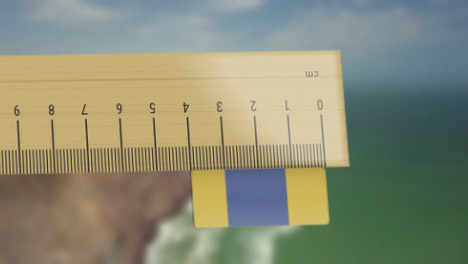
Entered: 4 cm
